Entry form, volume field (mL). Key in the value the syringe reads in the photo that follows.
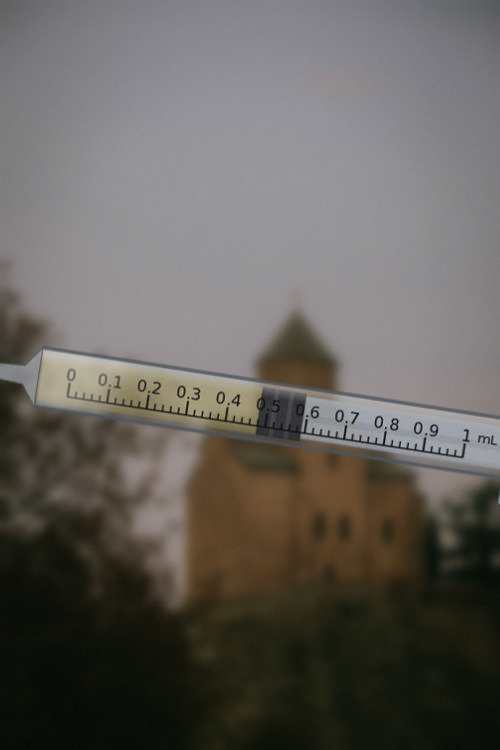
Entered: 0.48 mL
